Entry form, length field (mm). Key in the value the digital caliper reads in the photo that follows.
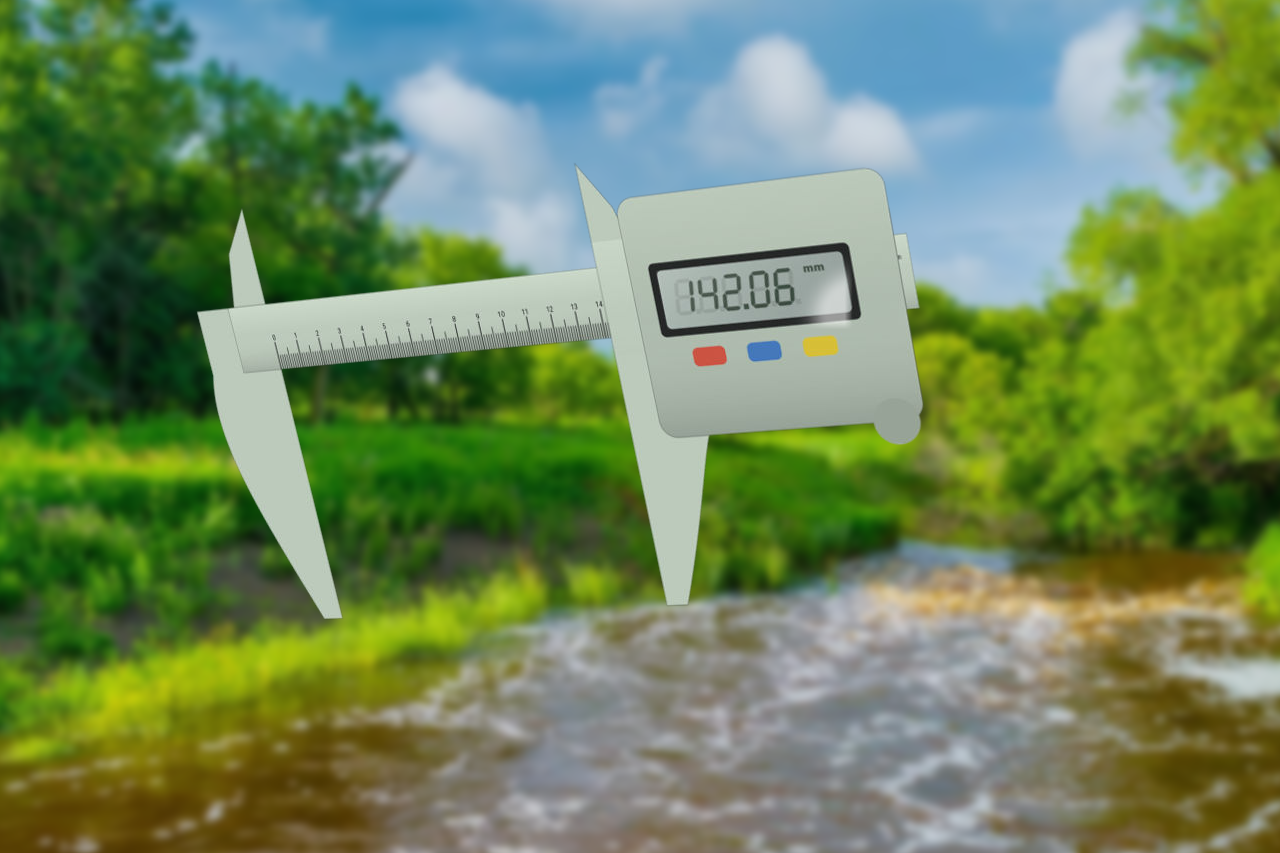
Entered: 142.06 mm
